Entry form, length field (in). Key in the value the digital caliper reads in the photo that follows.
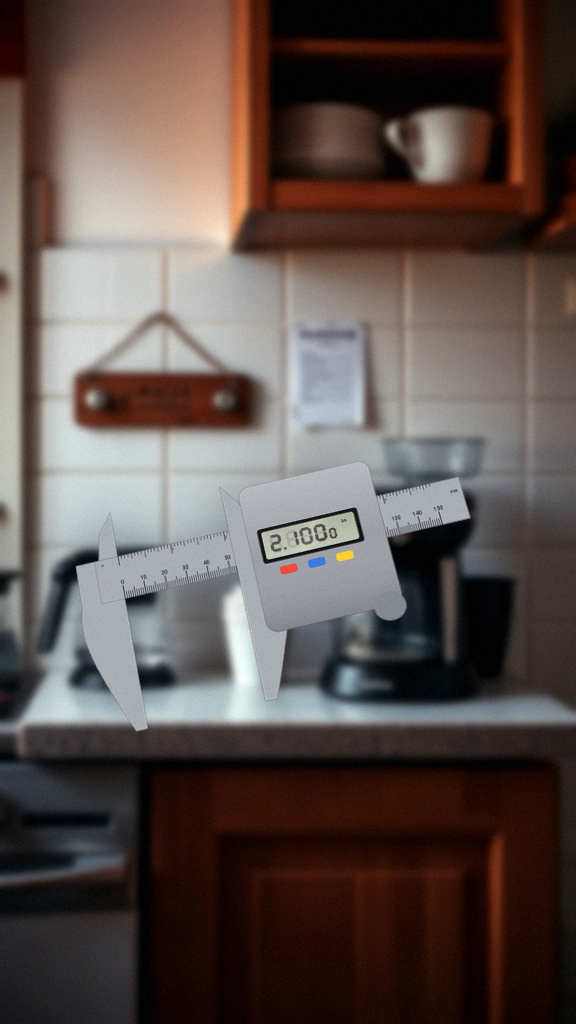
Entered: 2.1000 in
